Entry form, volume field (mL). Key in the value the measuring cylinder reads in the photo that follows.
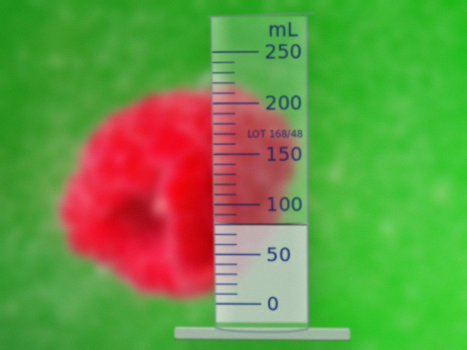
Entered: 80 mL
